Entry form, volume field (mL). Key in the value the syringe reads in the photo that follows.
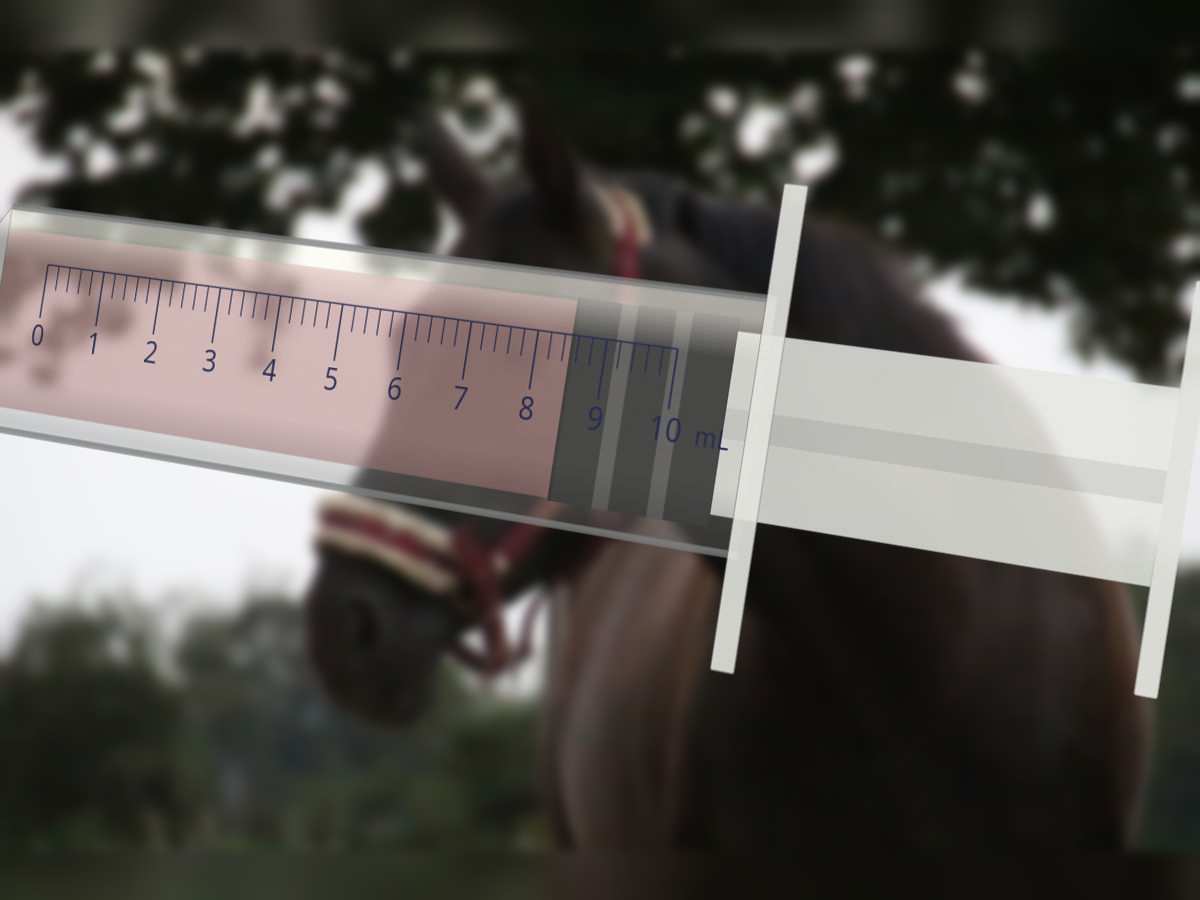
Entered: 8.5 mL
